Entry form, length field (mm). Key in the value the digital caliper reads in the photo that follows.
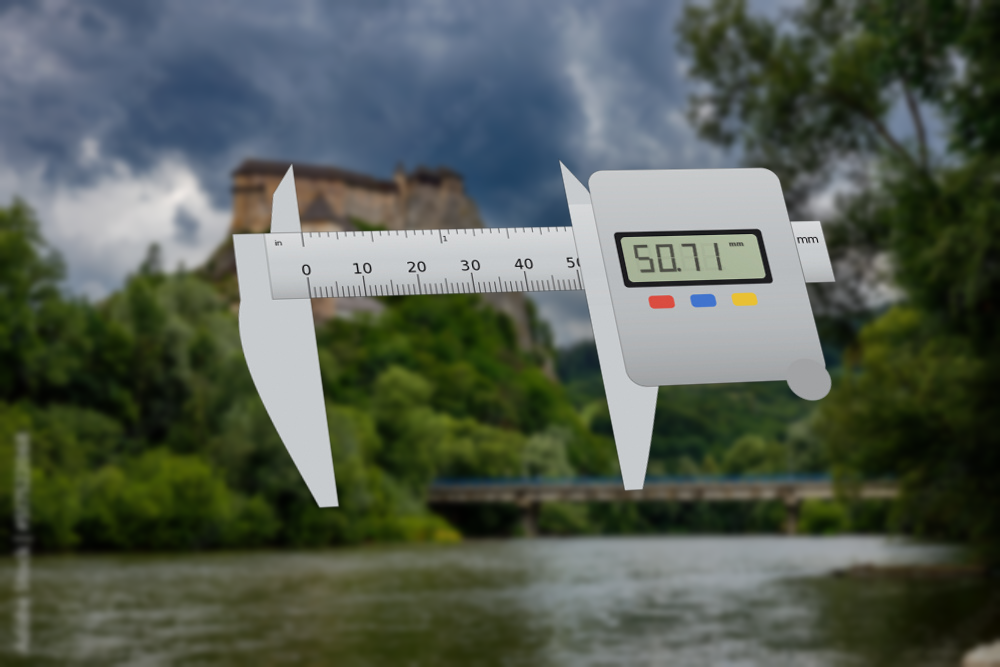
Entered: 50.71 mm
